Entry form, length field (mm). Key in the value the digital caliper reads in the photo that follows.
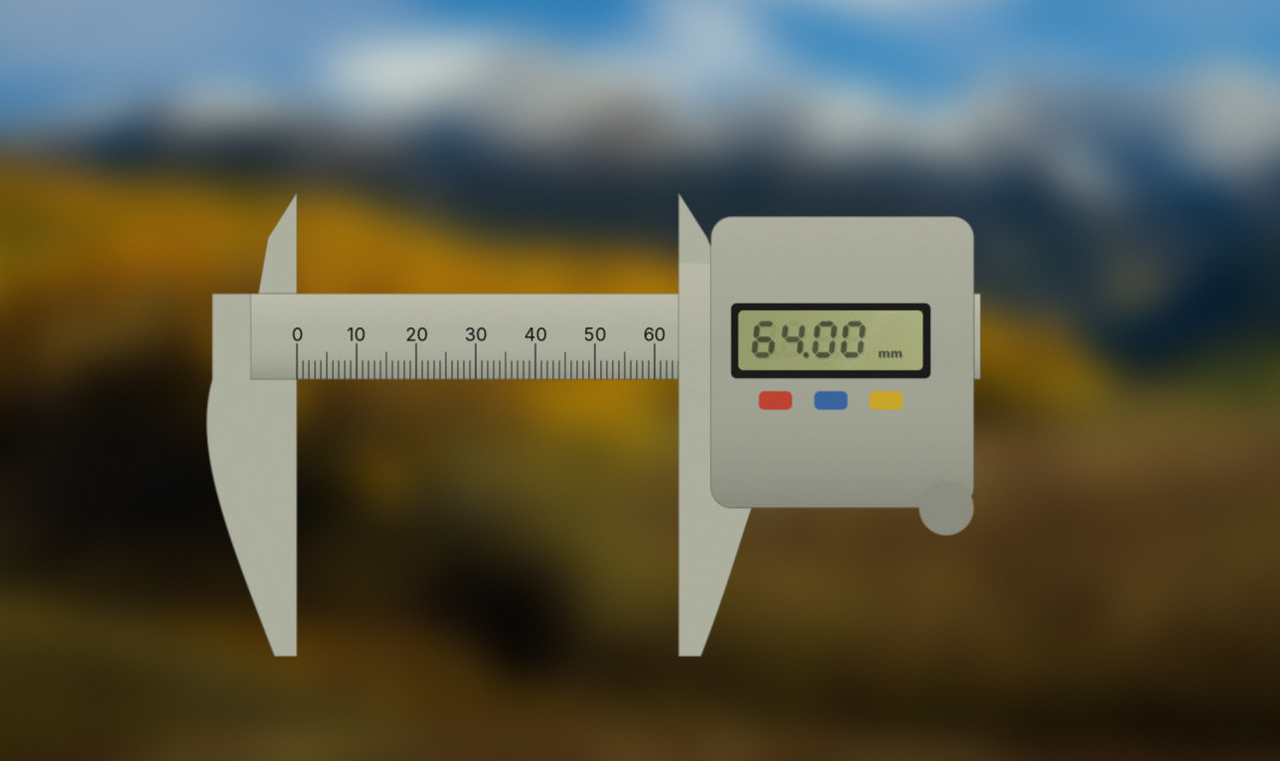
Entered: 64.00 mm
